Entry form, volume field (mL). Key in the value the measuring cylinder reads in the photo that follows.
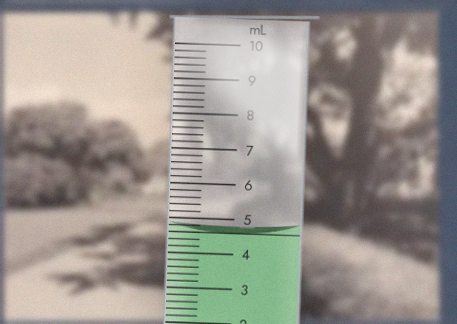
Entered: 4.6 mL
